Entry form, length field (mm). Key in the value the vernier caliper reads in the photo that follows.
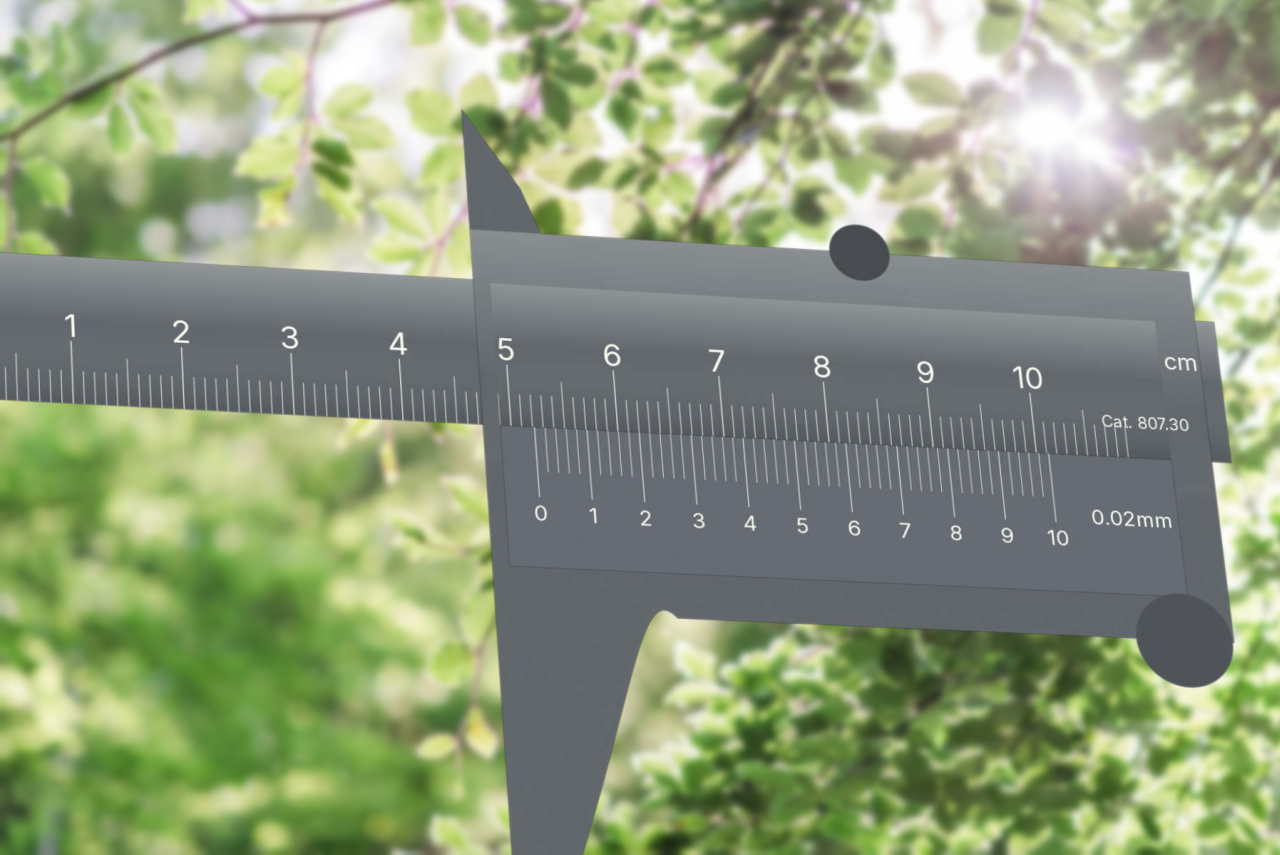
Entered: 52.2 mm
